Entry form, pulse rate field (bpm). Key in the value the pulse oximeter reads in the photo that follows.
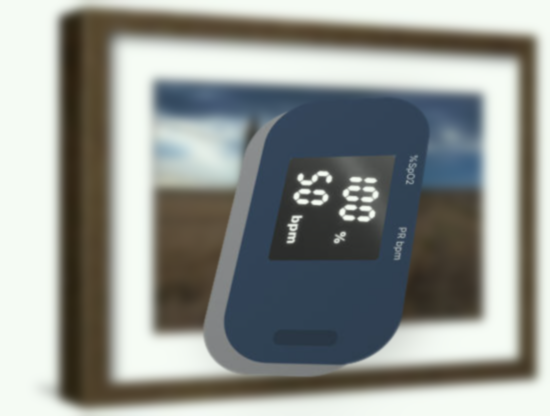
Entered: 50 bpm
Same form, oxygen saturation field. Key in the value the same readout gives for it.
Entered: 100 %
